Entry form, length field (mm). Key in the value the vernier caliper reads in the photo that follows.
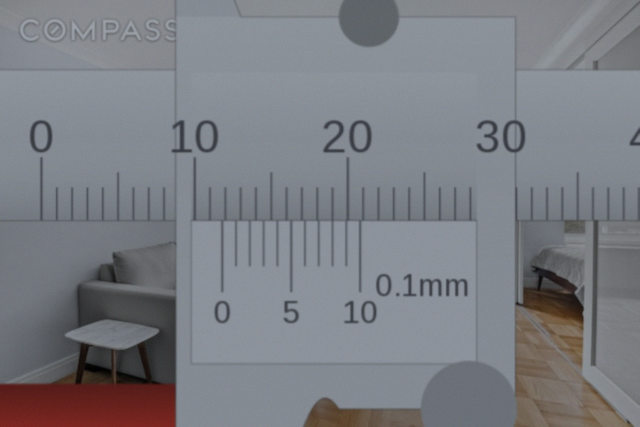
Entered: 11.8 mm
